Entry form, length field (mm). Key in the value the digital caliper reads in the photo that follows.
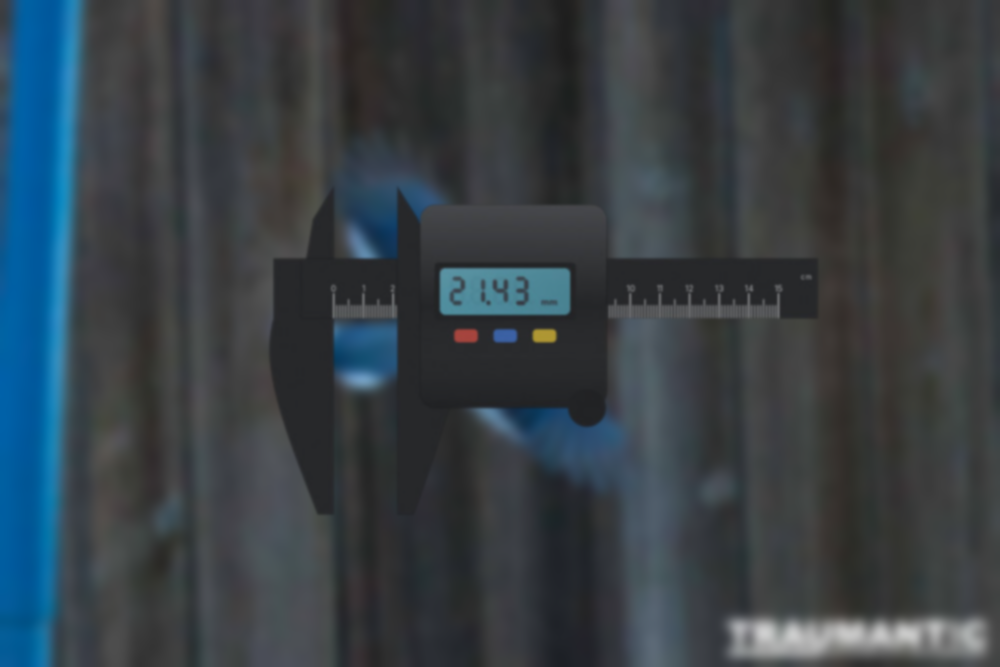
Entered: 21.43 mm
